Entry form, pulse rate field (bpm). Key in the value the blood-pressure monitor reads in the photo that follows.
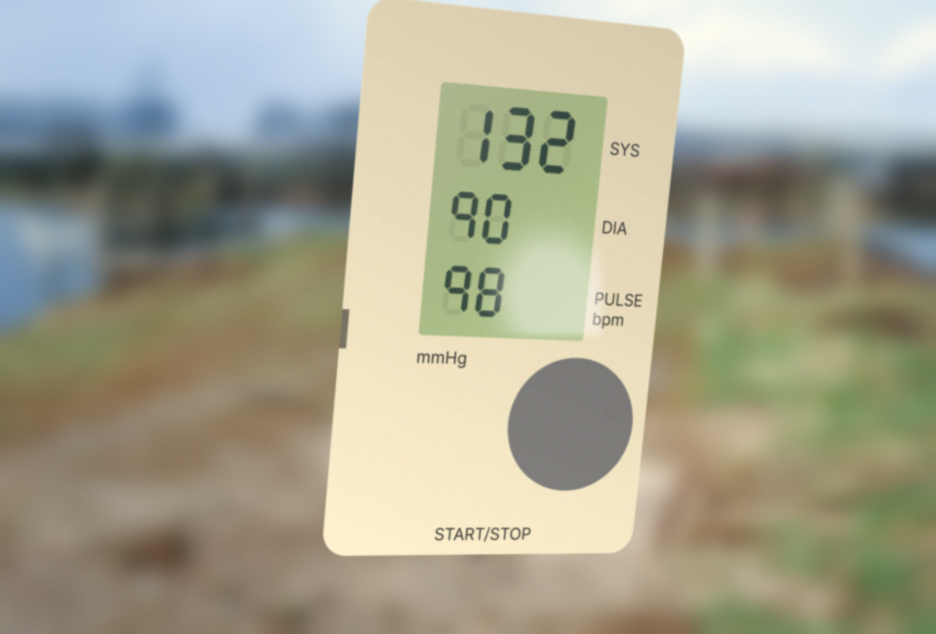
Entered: 98 bpm
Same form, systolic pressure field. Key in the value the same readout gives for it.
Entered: 132 mmHg
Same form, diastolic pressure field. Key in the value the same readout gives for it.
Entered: 90 mmHg
